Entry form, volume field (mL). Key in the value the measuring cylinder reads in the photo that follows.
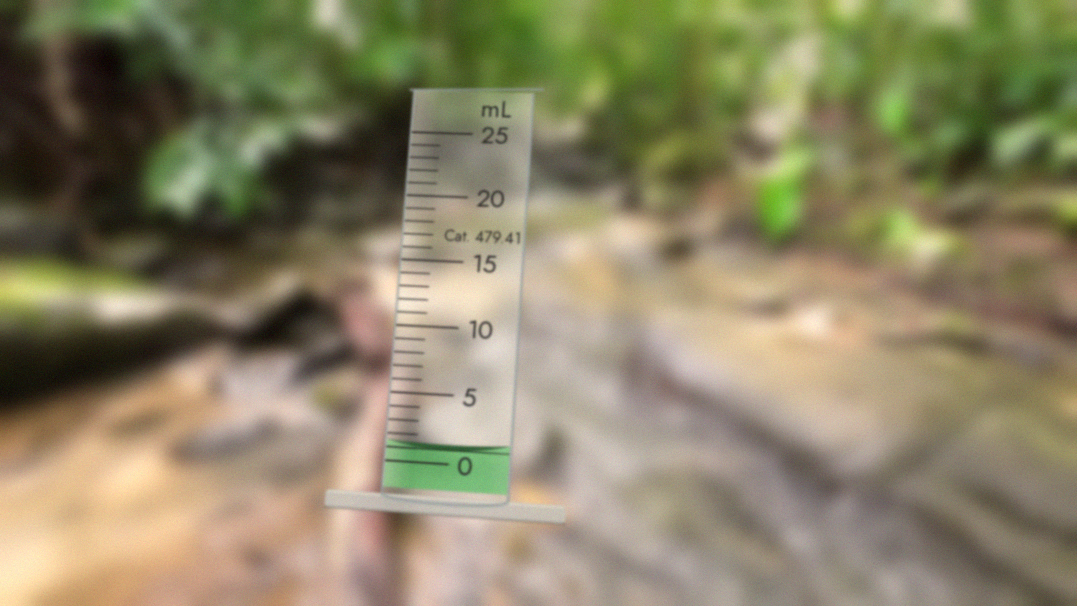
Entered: 1 mL
